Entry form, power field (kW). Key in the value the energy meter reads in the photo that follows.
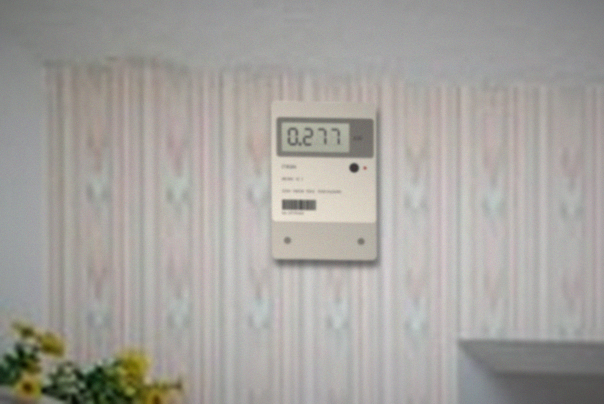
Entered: 0.277 kW
